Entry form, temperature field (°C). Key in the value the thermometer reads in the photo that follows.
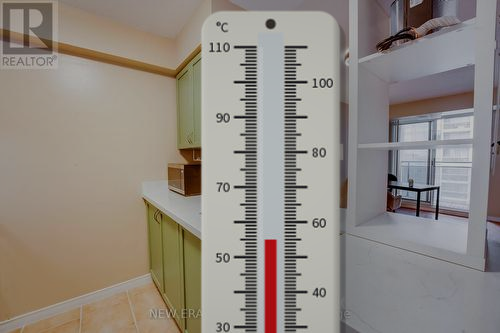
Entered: 55 °C
